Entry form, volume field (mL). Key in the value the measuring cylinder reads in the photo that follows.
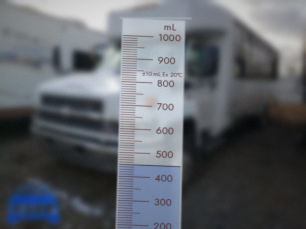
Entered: 450 mL
